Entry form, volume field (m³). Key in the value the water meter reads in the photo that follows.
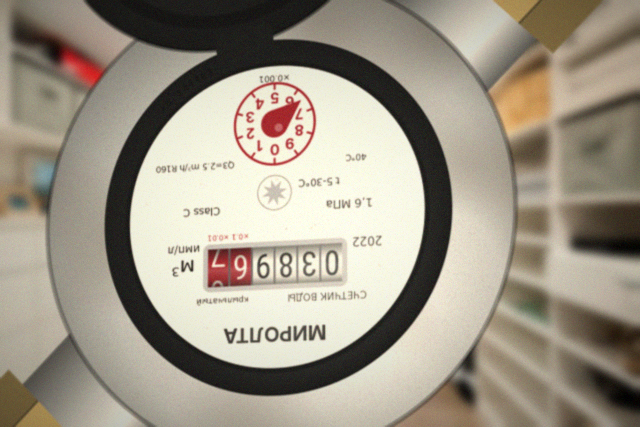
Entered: 389.666 m³
